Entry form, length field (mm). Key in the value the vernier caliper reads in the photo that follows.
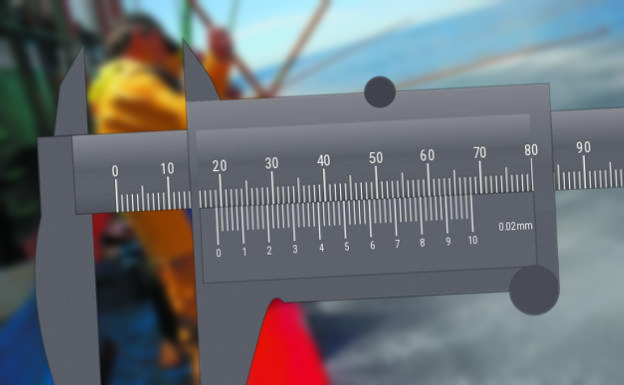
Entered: 19.0 mm
